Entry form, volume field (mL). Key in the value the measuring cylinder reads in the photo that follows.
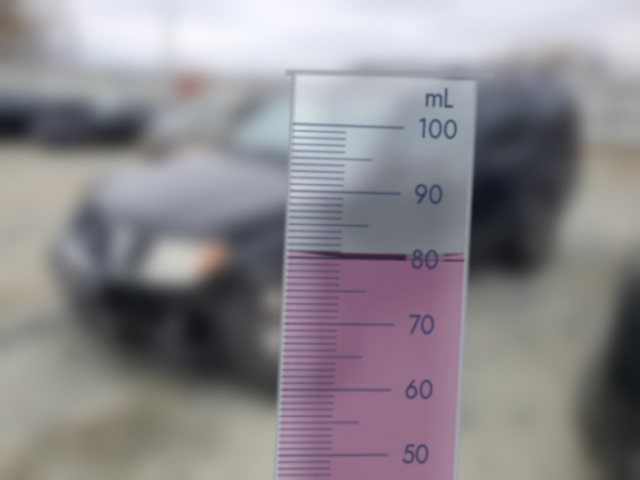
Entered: 80 mL
